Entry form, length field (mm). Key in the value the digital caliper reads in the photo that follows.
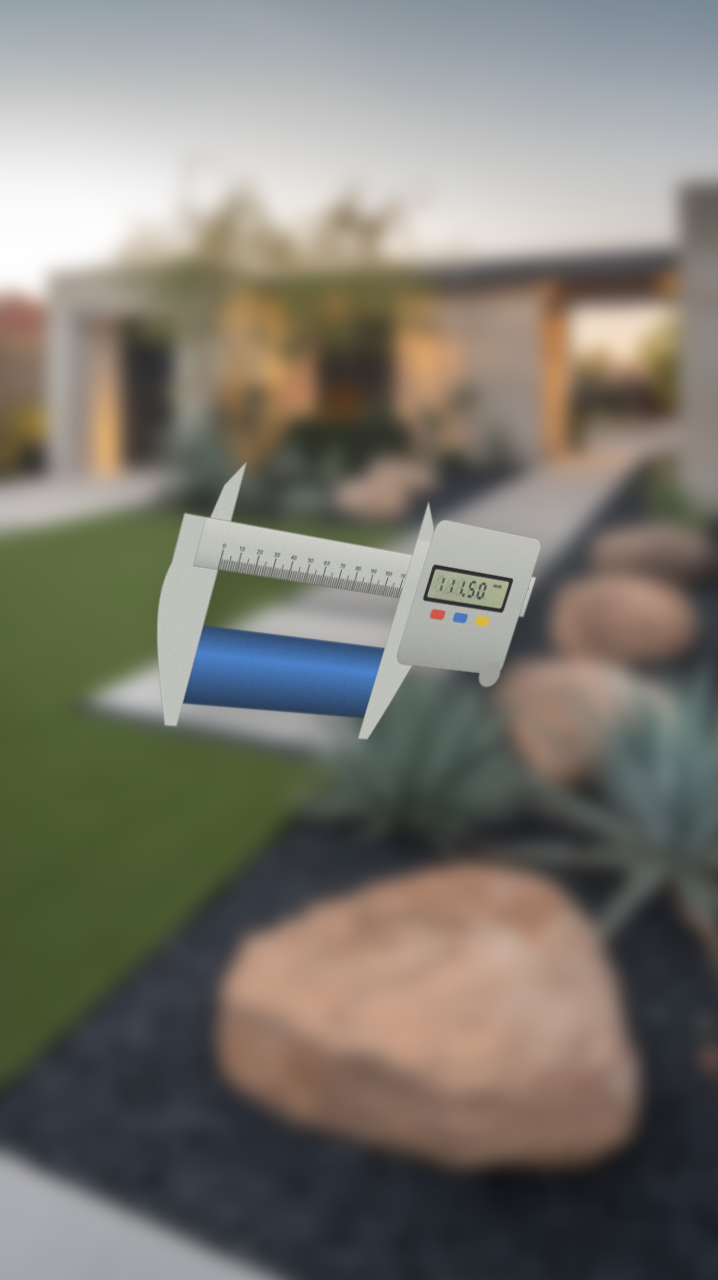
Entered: 111.50 mm
